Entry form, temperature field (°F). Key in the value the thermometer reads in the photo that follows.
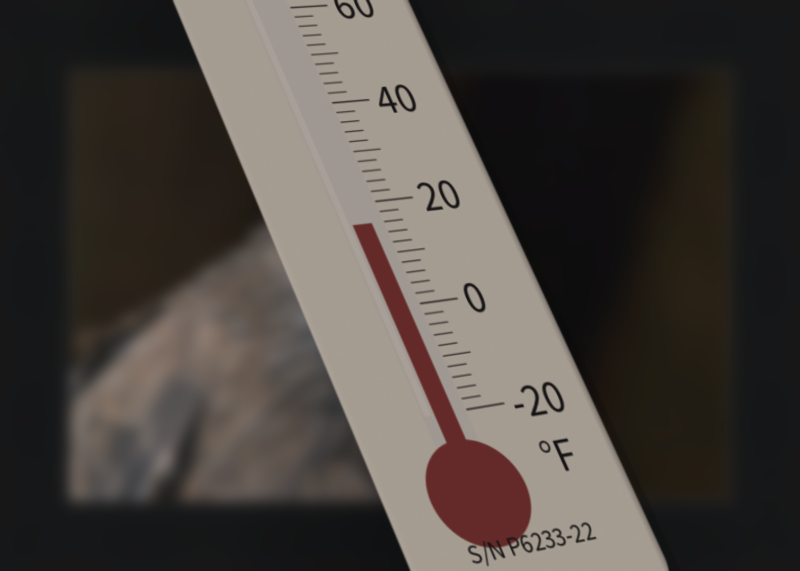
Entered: 16 °F
